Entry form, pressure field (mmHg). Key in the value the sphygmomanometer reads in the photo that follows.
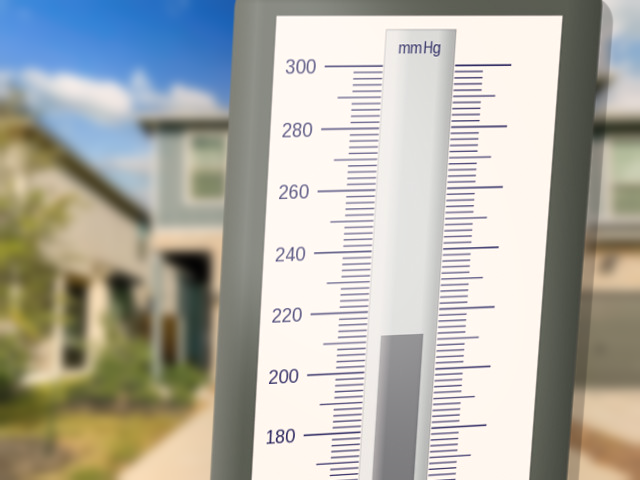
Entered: 212 mmHg
